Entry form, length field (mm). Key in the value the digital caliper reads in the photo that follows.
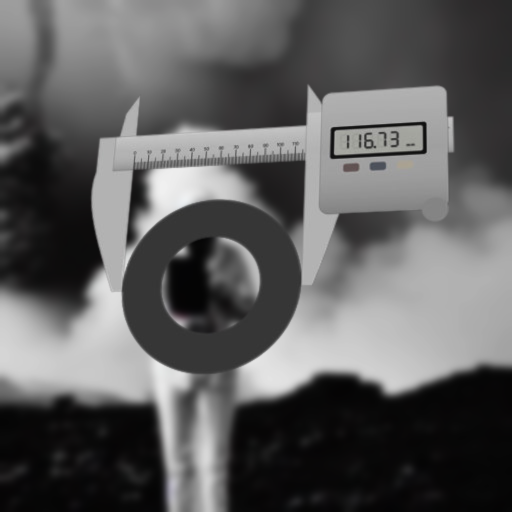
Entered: 116.73 mm
